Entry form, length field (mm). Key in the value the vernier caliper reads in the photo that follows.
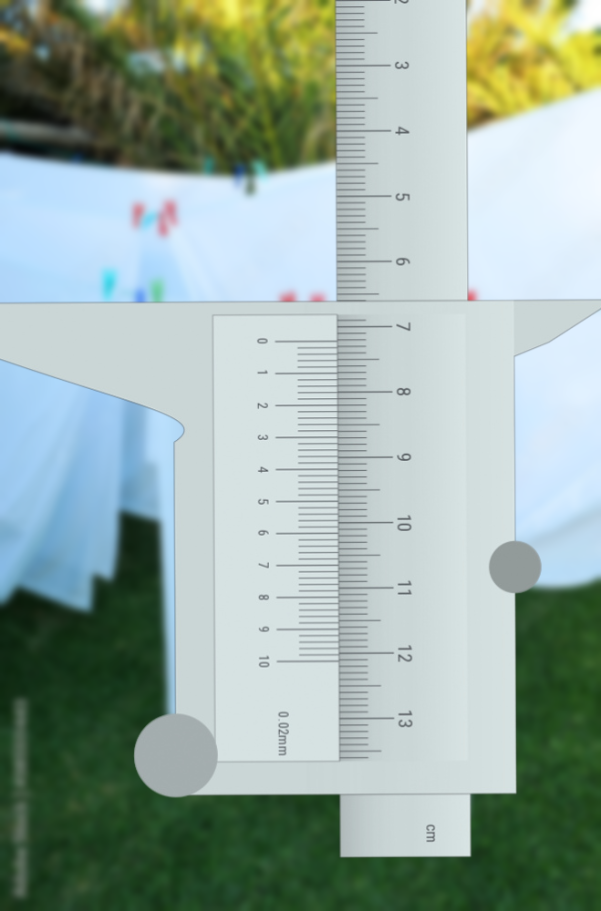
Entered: 72.2 mm
